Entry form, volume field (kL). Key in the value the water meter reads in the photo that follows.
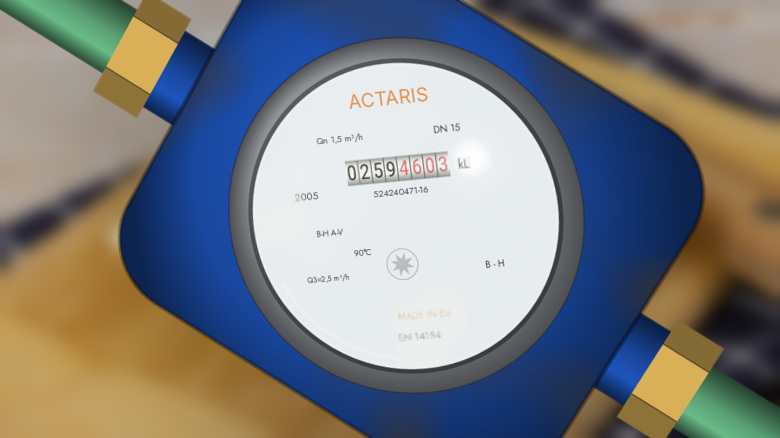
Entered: 259.4603 kL
